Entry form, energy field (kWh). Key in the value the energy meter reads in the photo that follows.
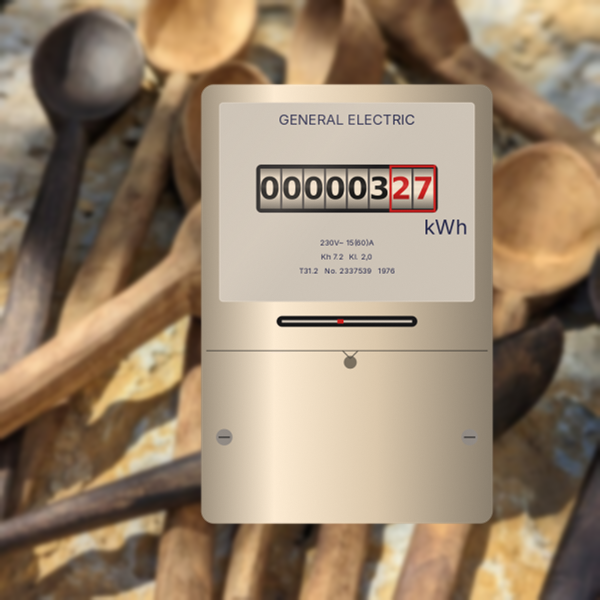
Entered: 3.27 kWh
